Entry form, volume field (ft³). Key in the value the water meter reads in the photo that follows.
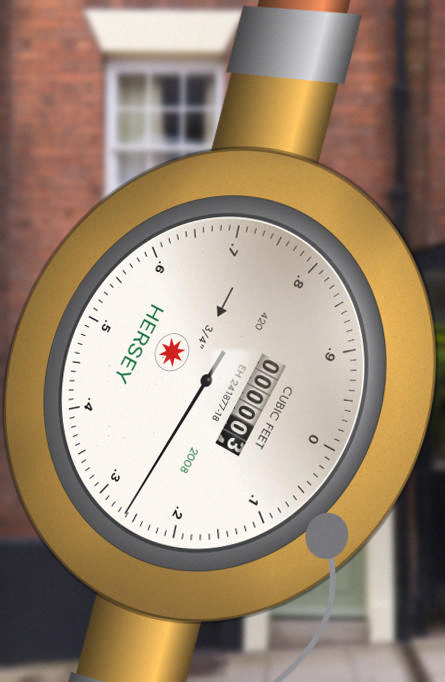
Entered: 3.26 ft³
